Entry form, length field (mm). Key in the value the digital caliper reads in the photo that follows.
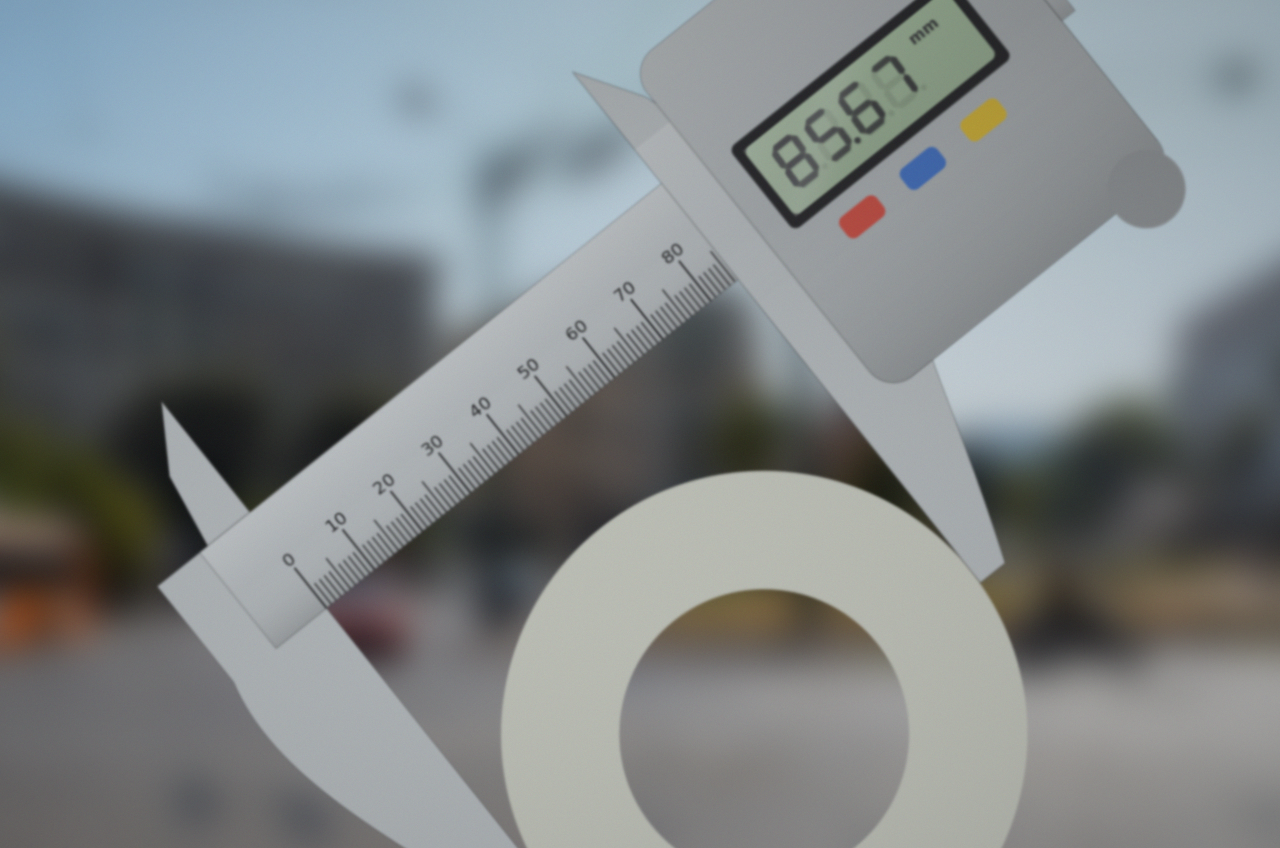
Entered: 85.67 mm
